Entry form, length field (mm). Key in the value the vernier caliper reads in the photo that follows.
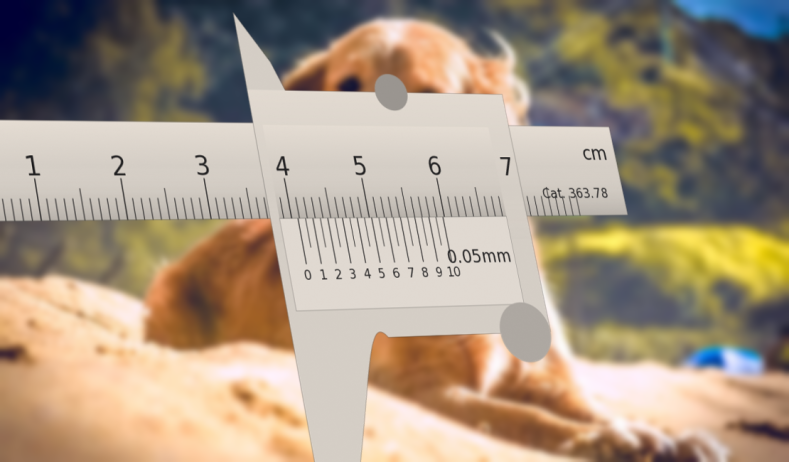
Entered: 40.8 mm
